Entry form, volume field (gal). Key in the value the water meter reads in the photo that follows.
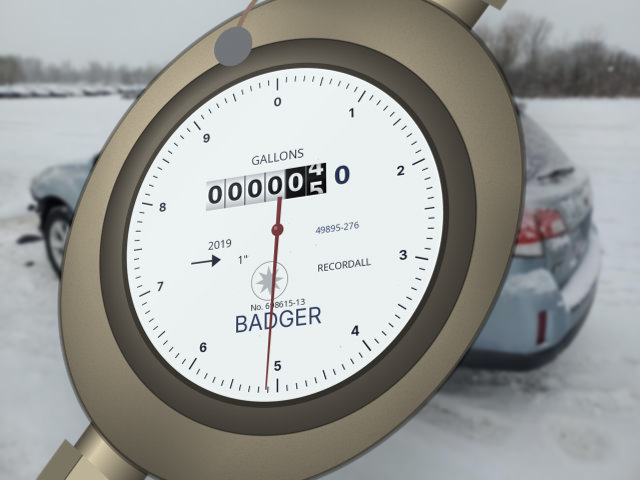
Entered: 45.1 gal
